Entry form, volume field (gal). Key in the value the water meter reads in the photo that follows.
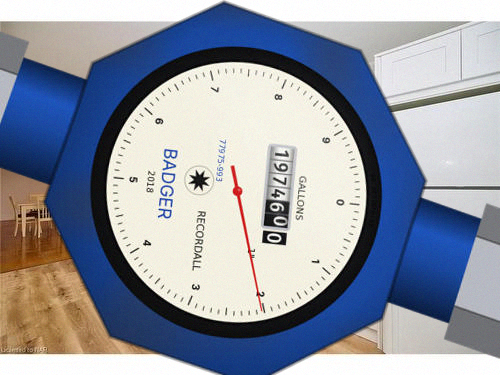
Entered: 1974602.0 gal
